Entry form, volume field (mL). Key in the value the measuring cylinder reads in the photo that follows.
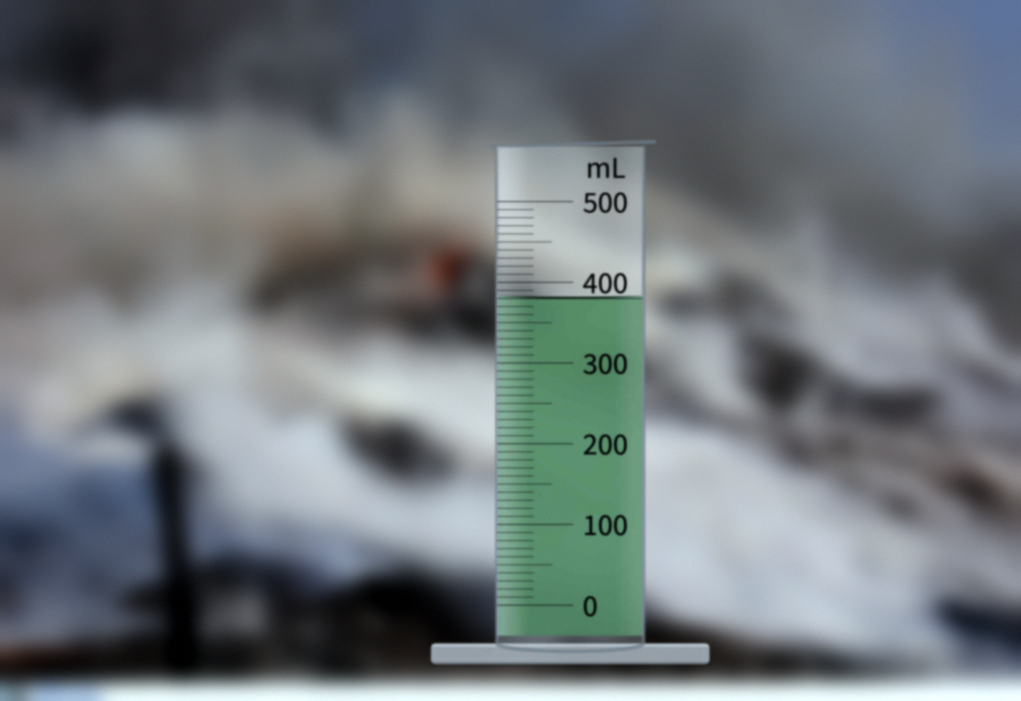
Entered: 380 mL
